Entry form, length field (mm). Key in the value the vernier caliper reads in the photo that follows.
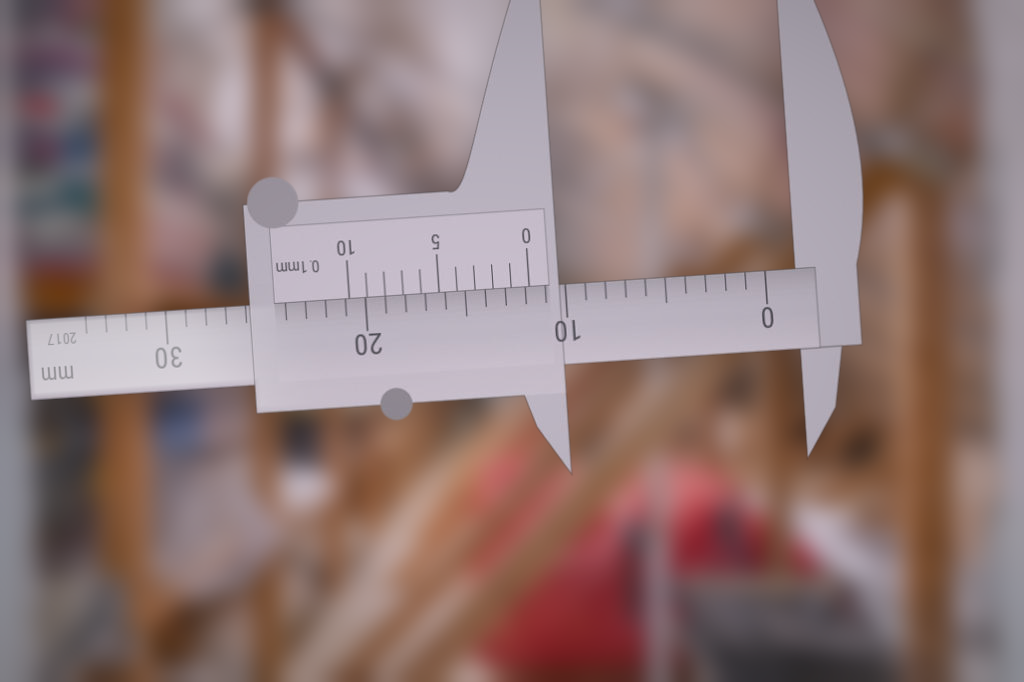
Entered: 11.8 mm
